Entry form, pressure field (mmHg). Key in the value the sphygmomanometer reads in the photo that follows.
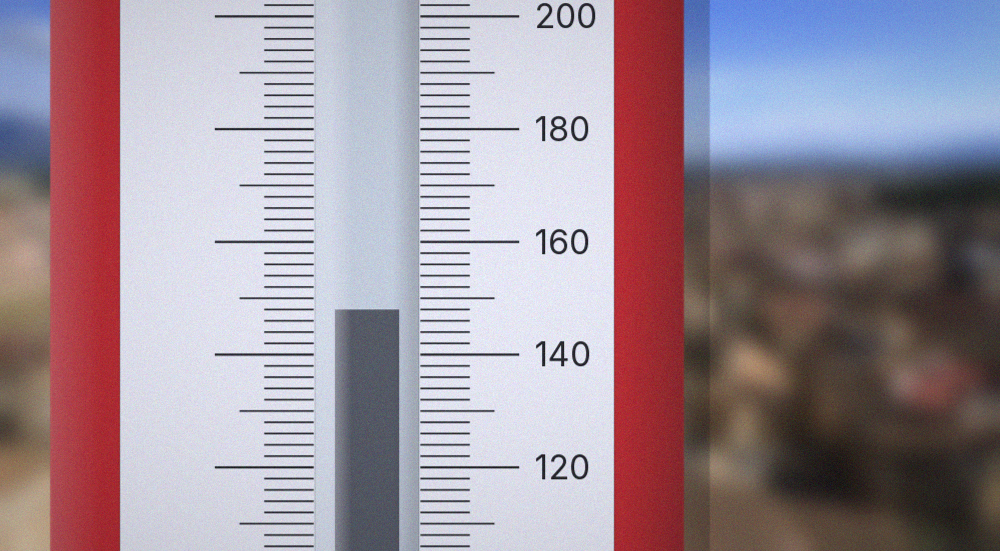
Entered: 148 mmHg
